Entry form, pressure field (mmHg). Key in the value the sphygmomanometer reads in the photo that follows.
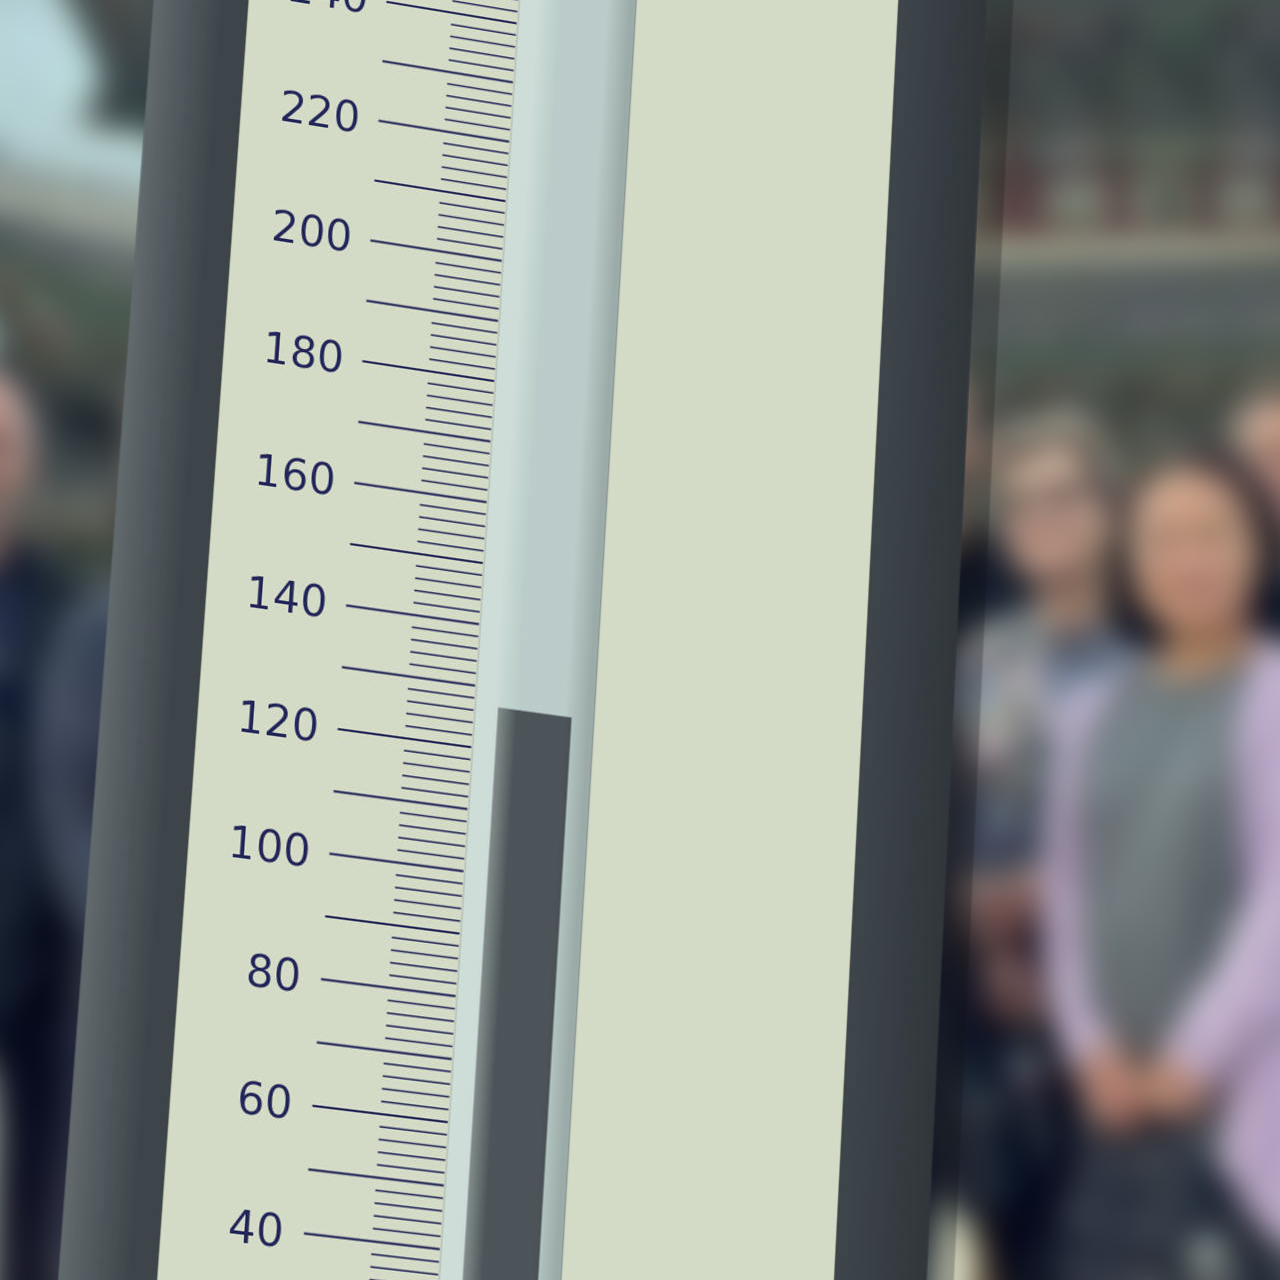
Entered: 127 mmHg
